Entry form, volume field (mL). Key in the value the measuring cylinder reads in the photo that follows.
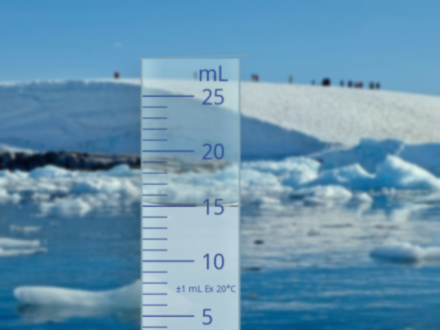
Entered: 15 mL
